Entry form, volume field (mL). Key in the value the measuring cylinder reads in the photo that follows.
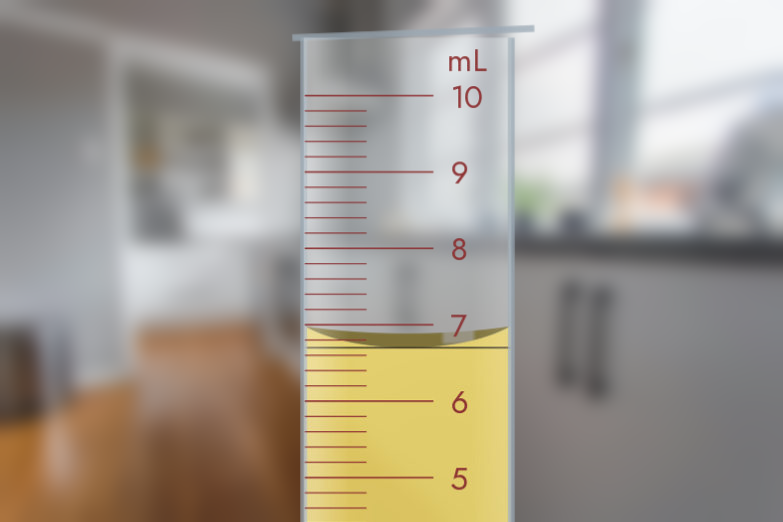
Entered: 6.7 mL
